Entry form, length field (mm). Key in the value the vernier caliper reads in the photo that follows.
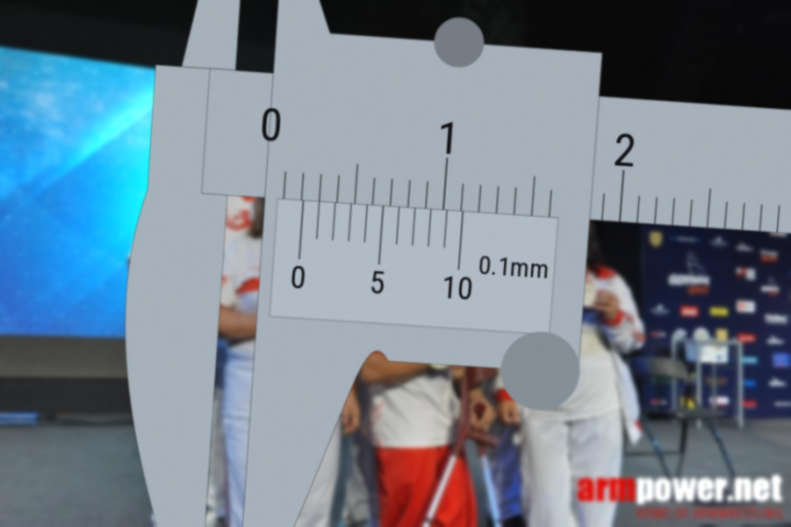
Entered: 2.1 mm
